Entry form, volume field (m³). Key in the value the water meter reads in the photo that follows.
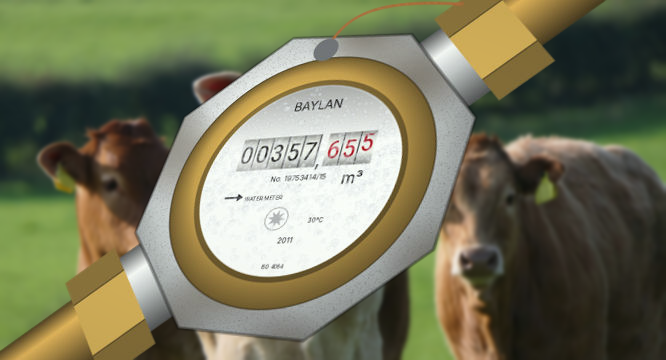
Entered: 357.655 m³
